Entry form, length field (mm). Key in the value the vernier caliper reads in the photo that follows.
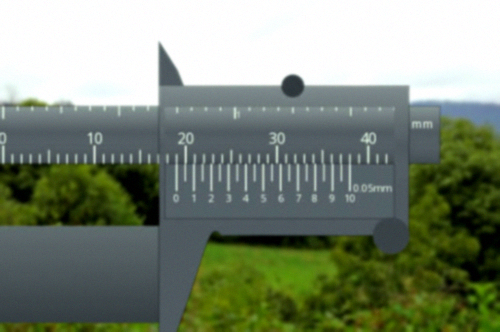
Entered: 19.0 mm
